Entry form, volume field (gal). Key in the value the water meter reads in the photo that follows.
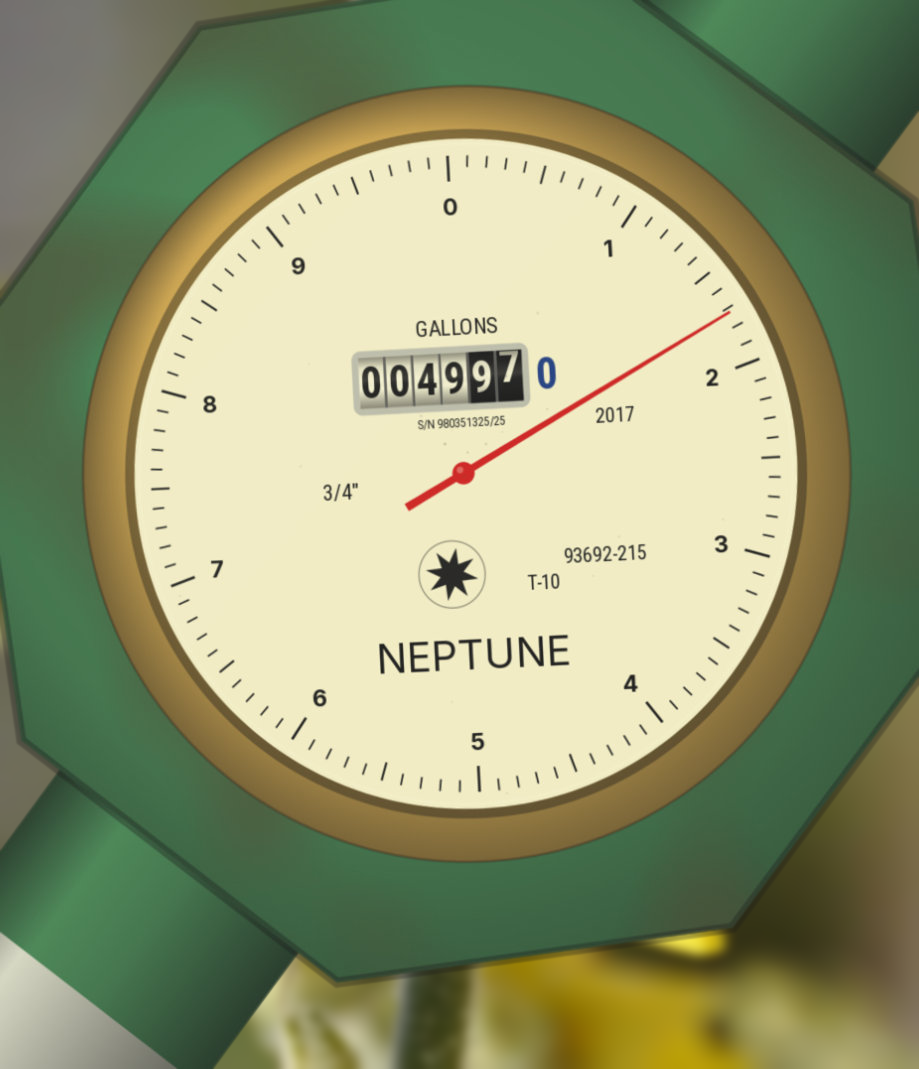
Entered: 49971.7 gal
